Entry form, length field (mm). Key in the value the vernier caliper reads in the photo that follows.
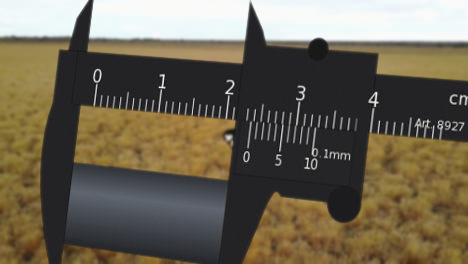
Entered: 23.6 mm
